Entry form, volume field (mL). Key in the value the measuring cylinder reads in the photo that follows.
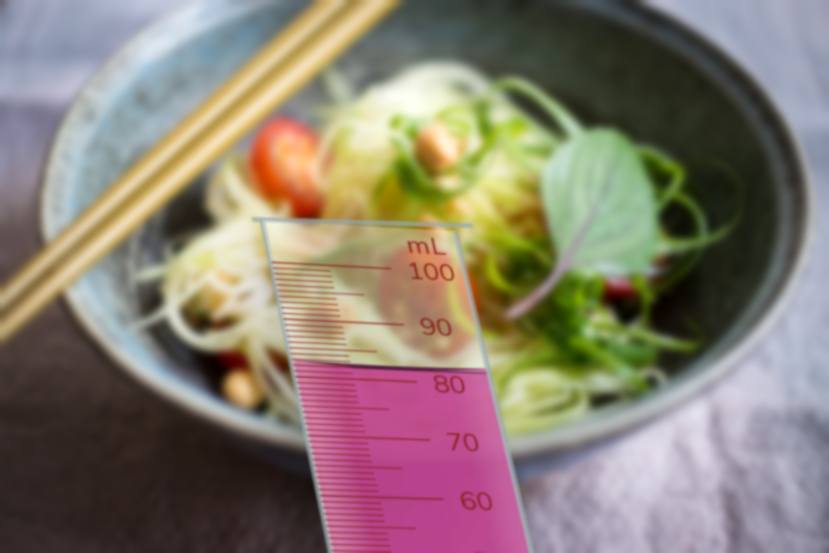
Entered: 82 mL
